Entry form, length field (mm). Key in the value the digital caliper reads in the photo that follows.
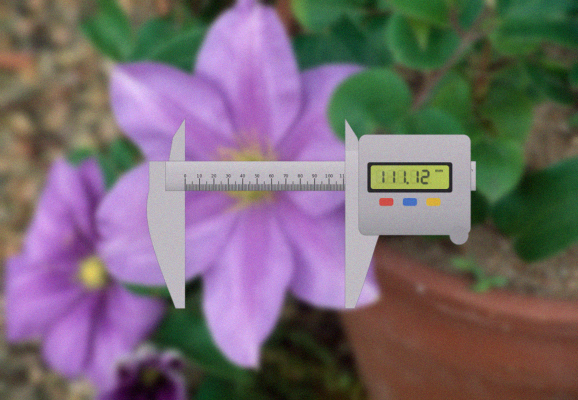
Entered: 111.12 mm
